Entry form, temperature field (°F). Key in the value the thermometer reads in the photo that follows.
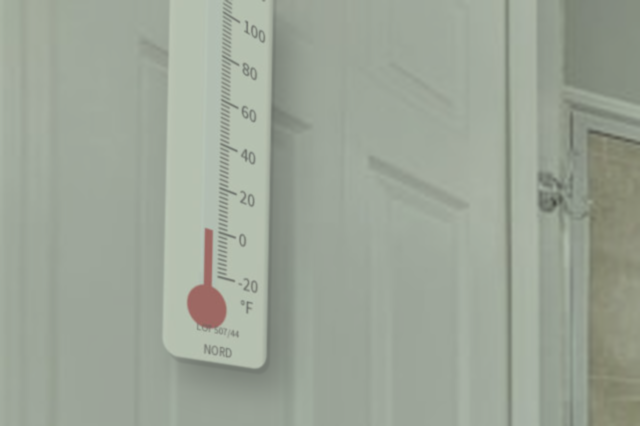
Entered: 0 °F
